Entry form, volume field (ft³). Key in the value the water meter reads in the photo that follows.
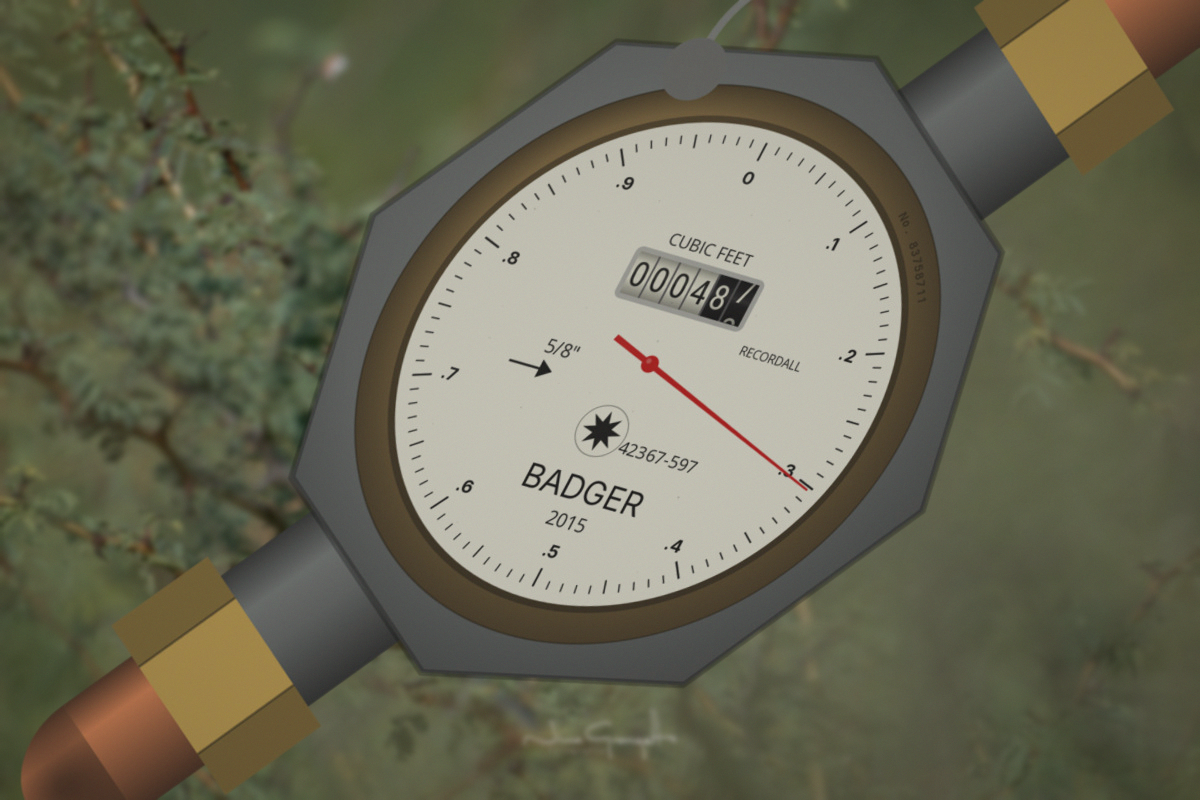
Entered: 487.30 ft³
